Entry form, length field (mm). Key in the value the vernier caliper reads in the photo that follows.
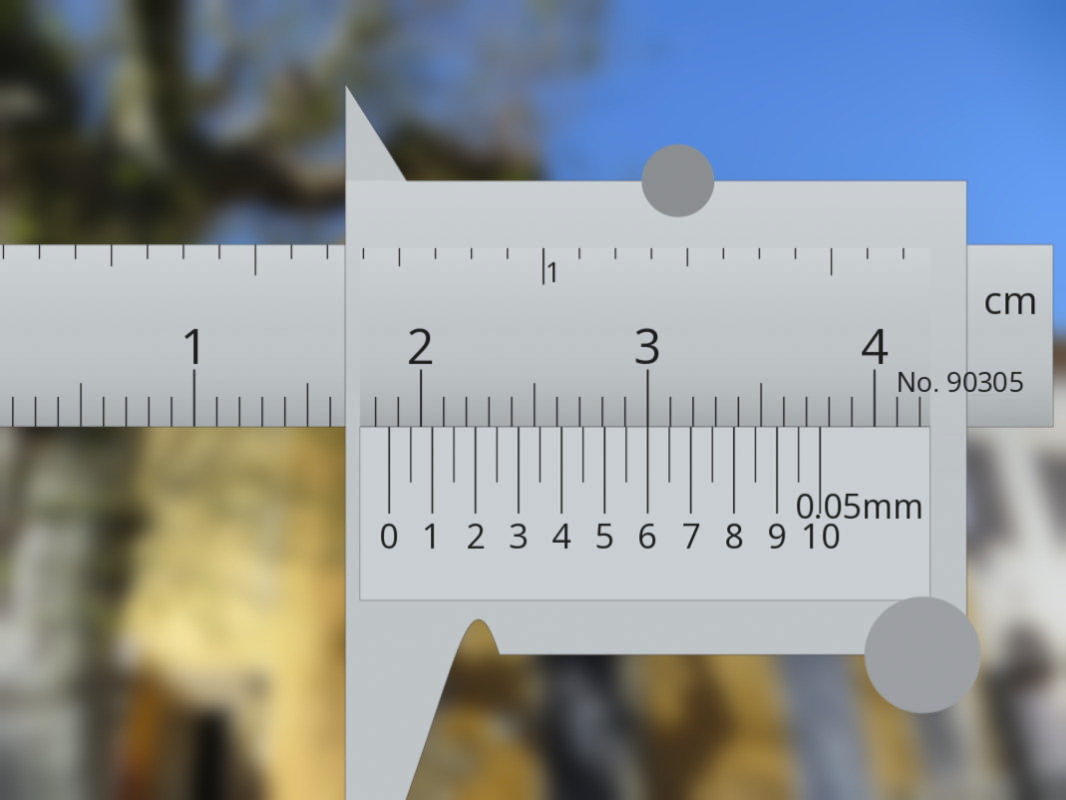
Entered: 18.6 mm
